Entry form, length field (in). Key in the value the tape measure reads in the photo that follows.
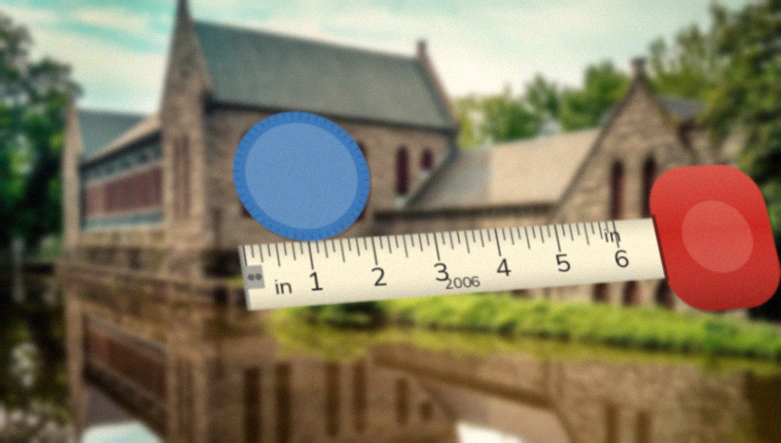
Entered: 2.125 in
